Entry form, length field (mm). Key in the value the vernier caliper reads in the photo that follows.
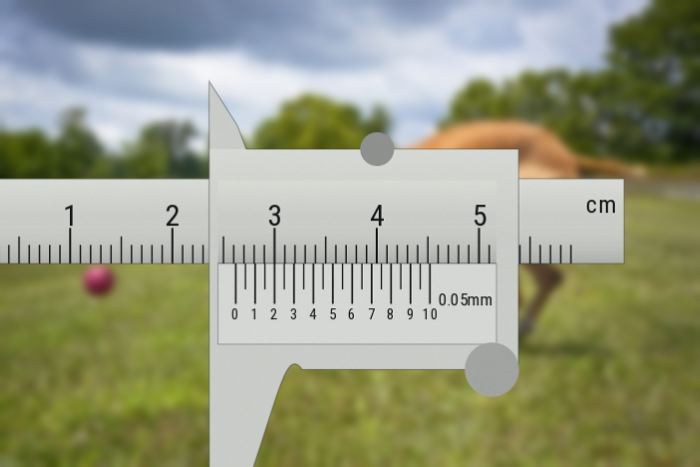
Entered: 26.2 mm
